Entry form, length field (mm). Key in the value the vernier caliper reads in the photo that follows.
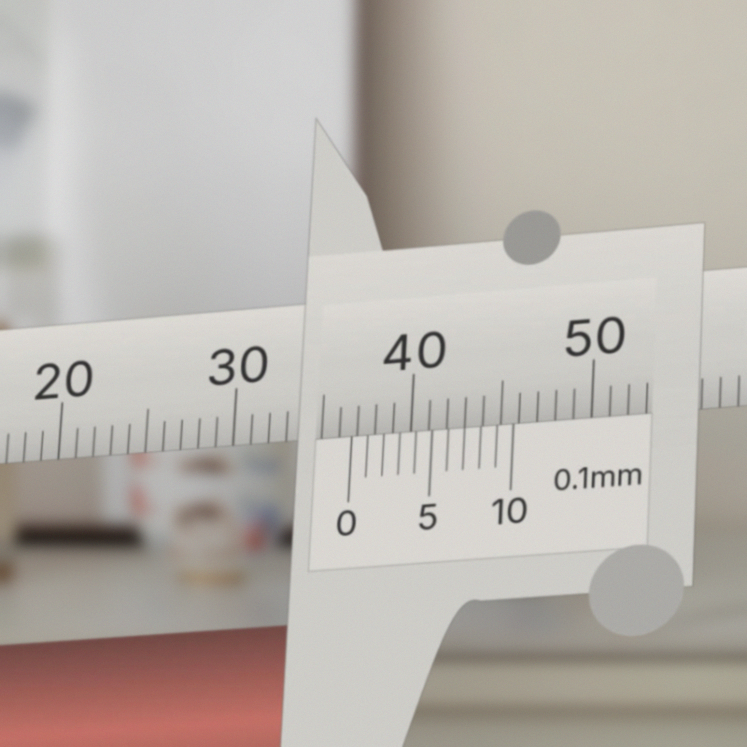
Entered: 36.7 mm
